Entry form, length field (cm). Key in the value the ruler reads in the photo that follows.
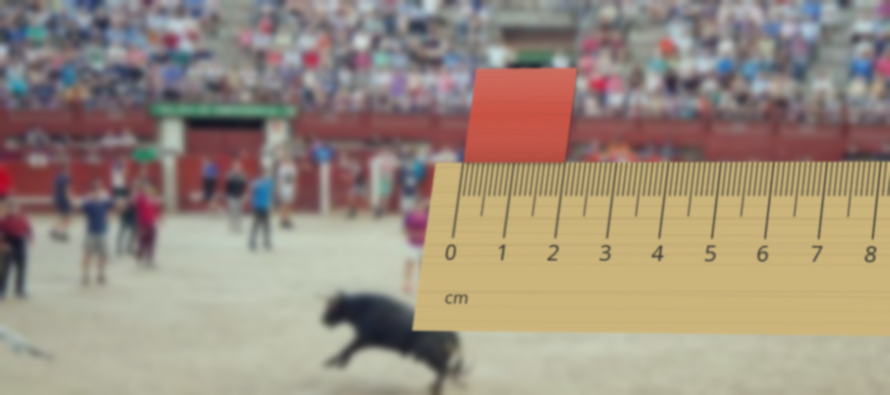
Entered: 2 cm
